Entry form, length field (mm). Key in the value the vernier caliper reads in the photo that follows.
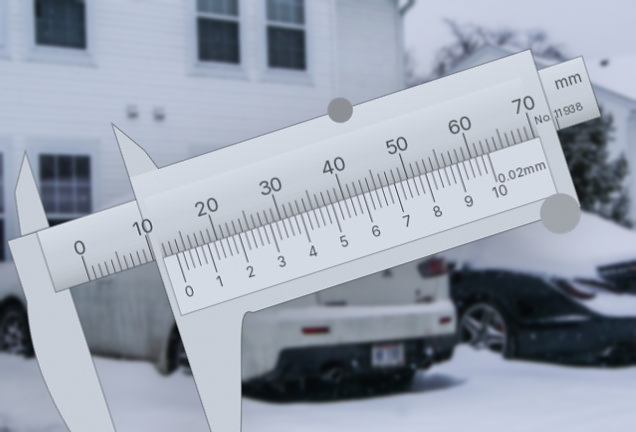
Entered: 13.6 mm
